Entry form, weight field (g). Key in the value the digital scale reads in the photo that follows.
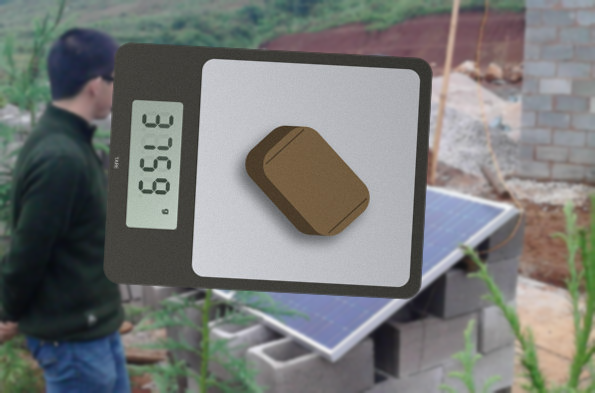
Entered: 3759 g
